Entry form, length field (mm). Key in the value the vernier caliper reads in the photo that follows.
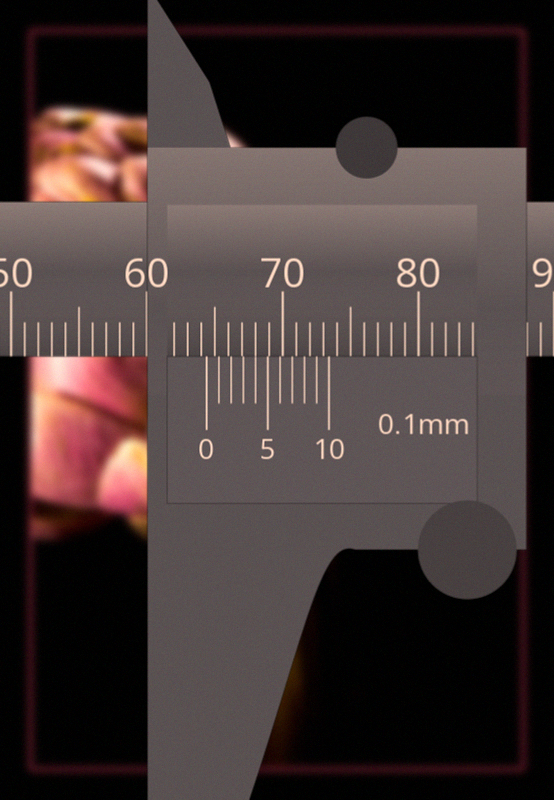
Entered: 64.4 mm
